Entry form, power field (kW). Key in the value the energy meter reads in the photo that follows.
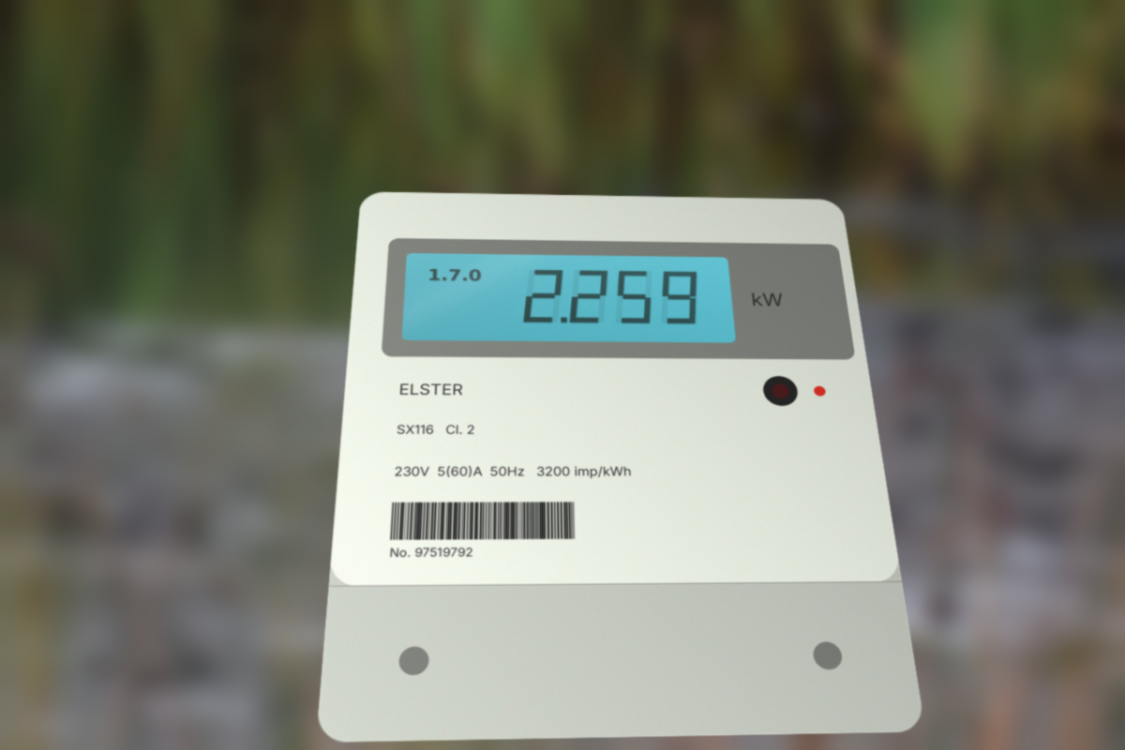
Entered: 2.259 kW
